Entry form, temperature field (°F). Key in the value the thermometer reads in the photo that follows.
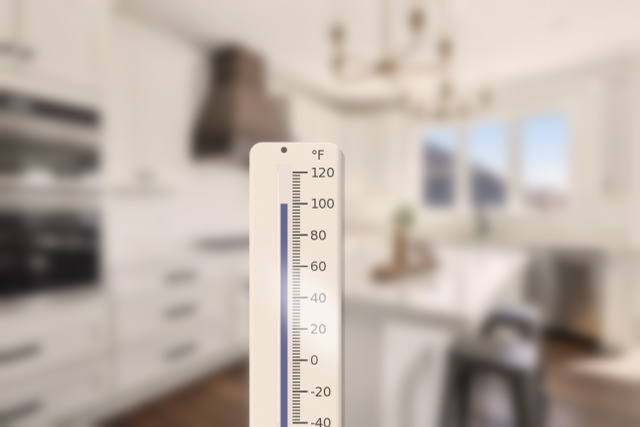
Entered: 100 °F
